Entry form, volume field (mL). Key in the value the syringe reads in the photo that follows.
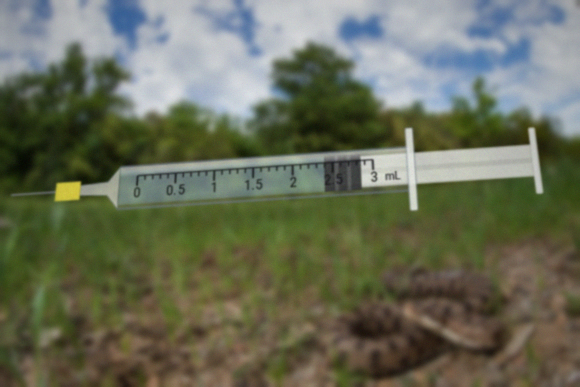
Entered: 2.4 mL
